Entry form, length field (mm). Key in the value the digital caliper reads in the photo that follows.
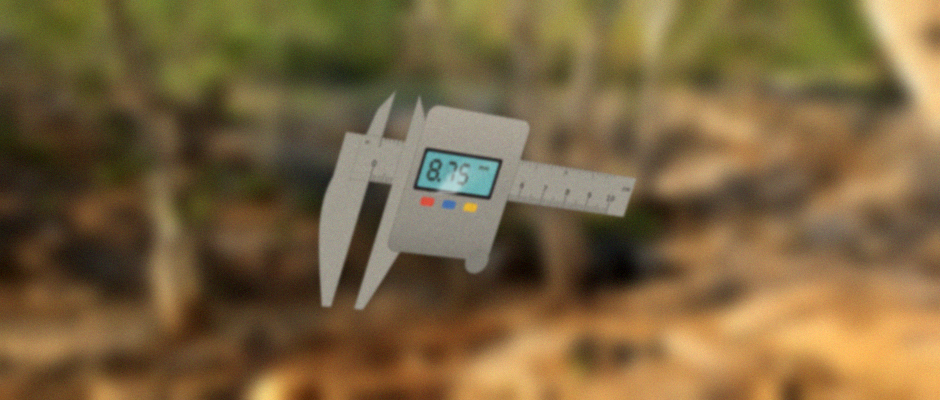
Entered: 8.75 mm
